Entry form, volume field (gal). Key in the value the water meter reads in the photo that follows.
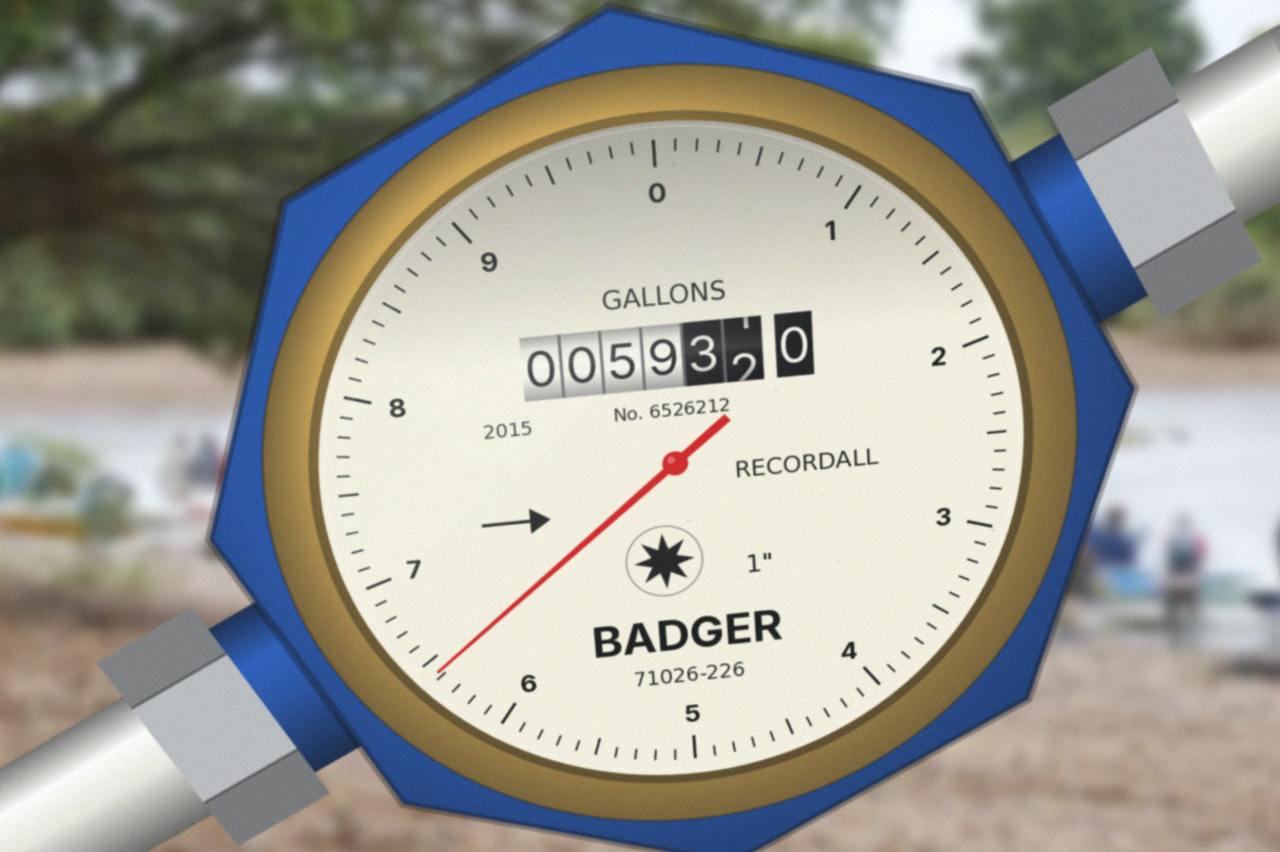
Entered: 59316.4 gal
